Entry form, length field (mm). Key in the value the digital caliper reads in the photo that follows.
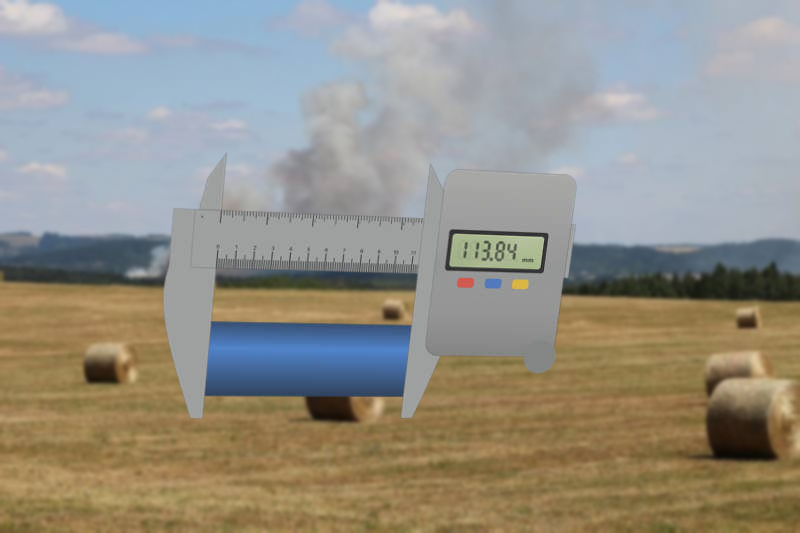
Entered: 113.84 mm
